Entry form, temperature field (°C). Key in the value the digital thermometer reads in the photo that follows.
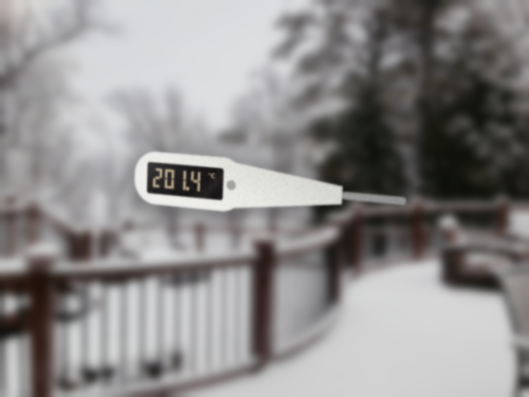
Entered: 201.4 °C
